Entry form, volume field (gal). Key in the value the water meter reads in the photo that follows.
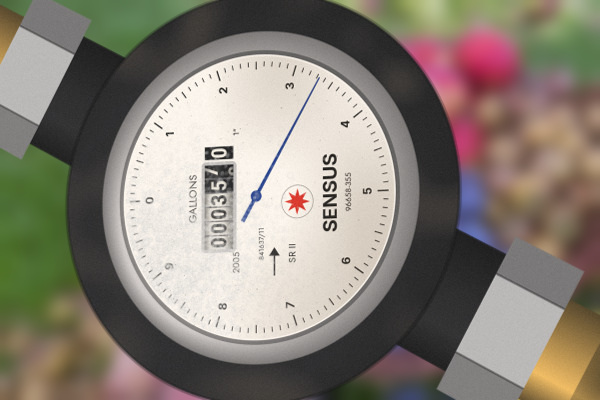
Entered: 3573.3 gal
